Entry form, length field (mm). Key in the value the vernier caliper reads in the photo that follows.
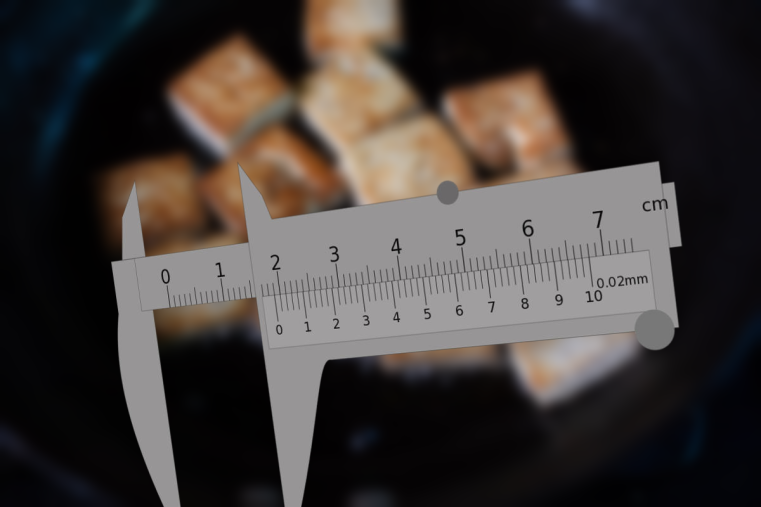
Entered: 19.0 mm
